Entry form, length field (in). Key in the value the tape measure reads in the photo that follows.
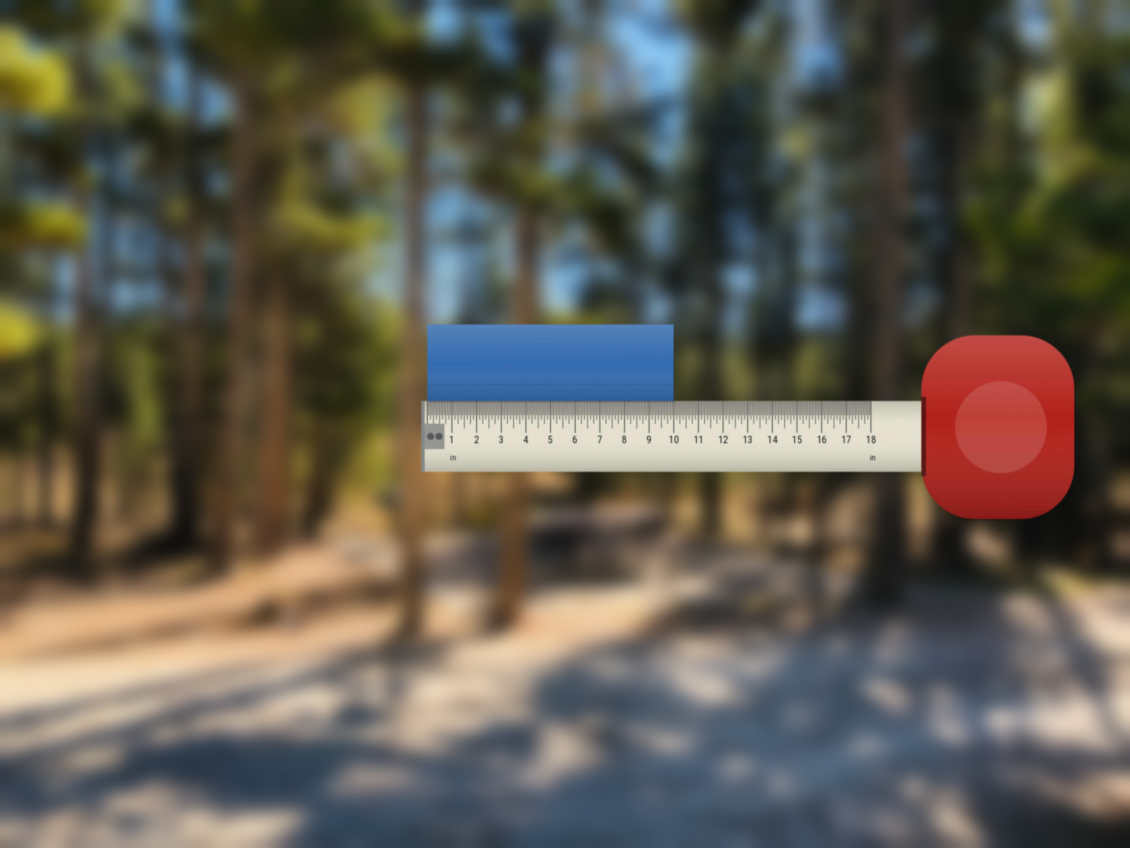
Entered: 10 in
